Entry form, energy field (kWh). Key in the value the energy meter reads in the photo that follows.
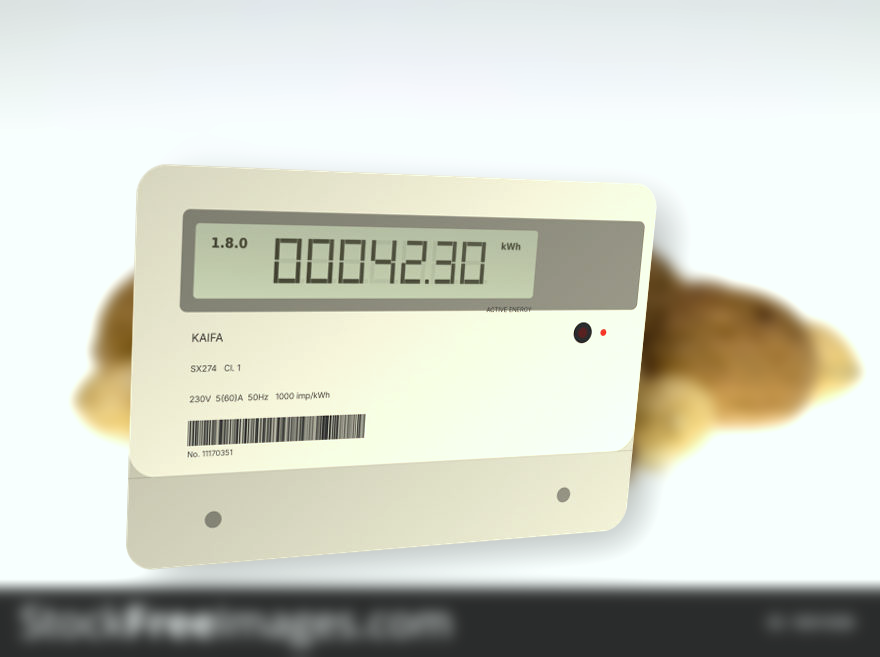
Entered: 42.30 kWh
